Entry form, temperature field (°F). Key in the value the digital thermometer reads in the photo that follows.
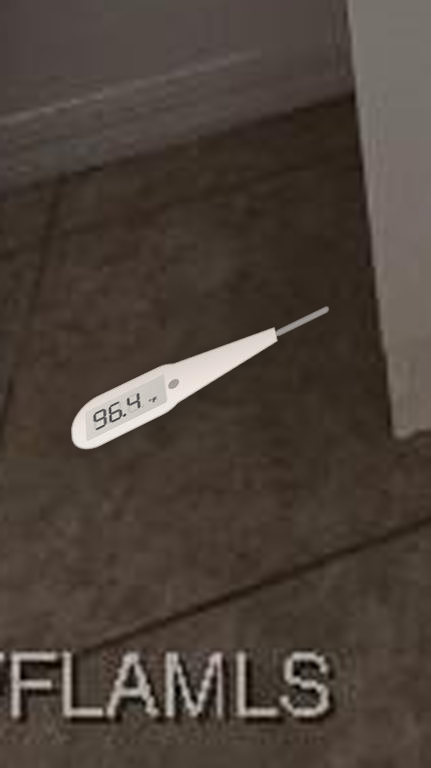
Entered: 96.4 °F
